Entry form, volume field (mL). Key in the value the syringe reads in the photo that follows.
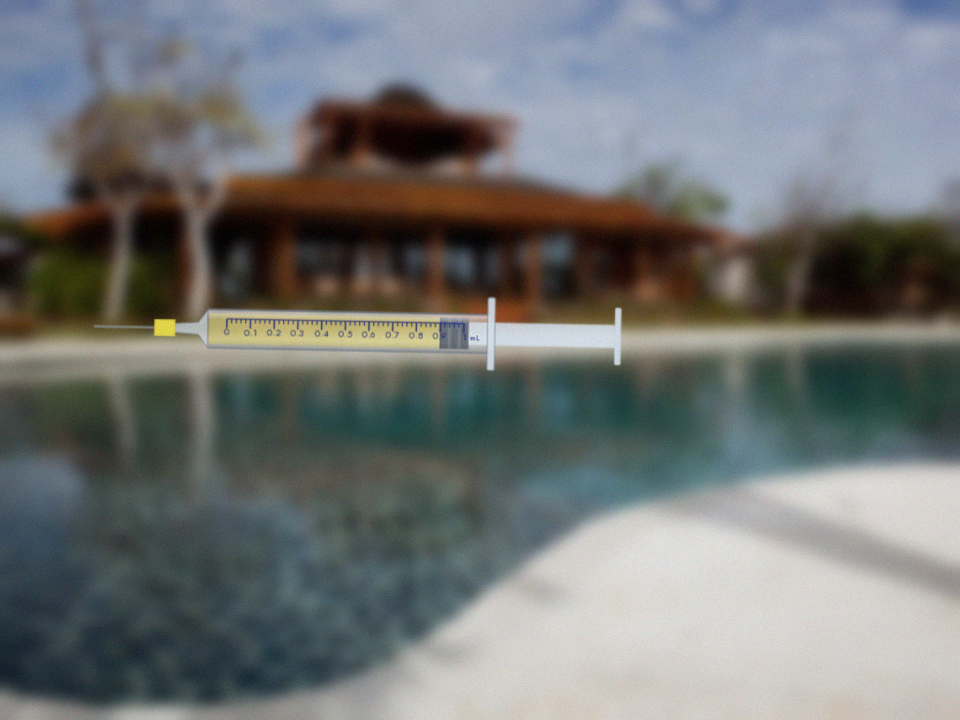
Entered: 0.9 mL
